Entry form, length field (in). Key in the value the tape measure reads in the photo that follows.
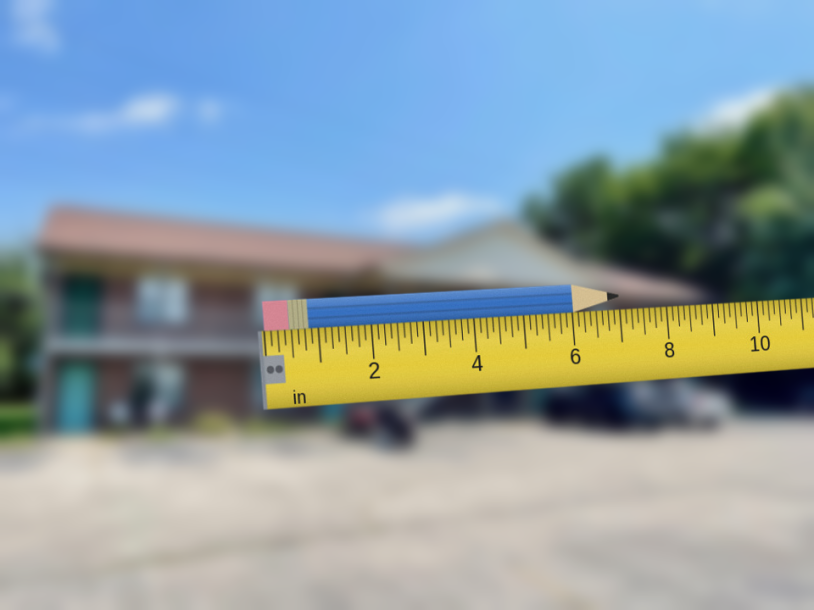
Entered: 7 in
